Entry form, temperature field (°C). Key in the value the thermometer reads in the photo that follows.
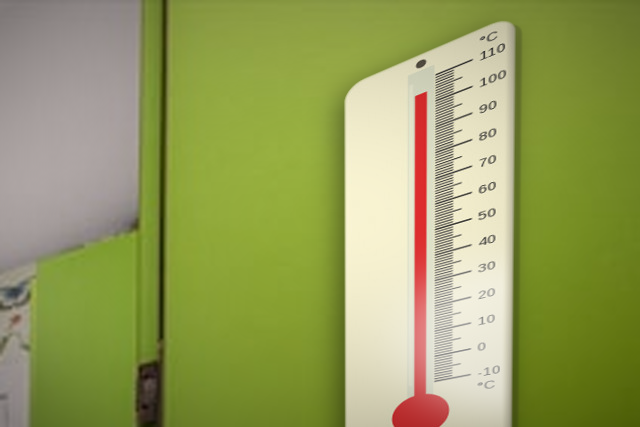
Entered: 105 °C
